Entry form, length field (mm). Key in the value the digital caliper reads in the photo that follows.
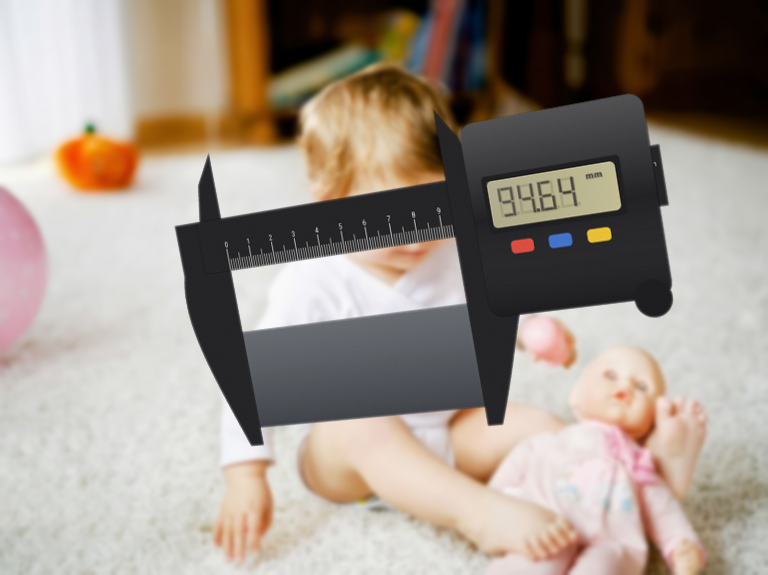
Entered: 94.64 mm
